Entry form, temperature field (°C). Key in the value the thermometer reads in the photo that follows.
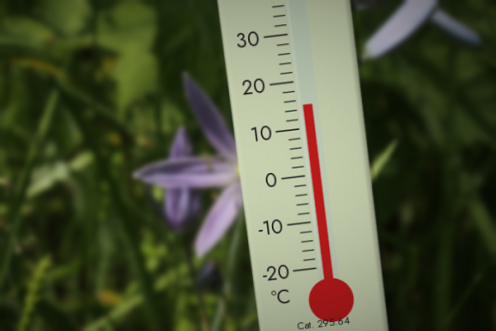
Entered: 15 °C
